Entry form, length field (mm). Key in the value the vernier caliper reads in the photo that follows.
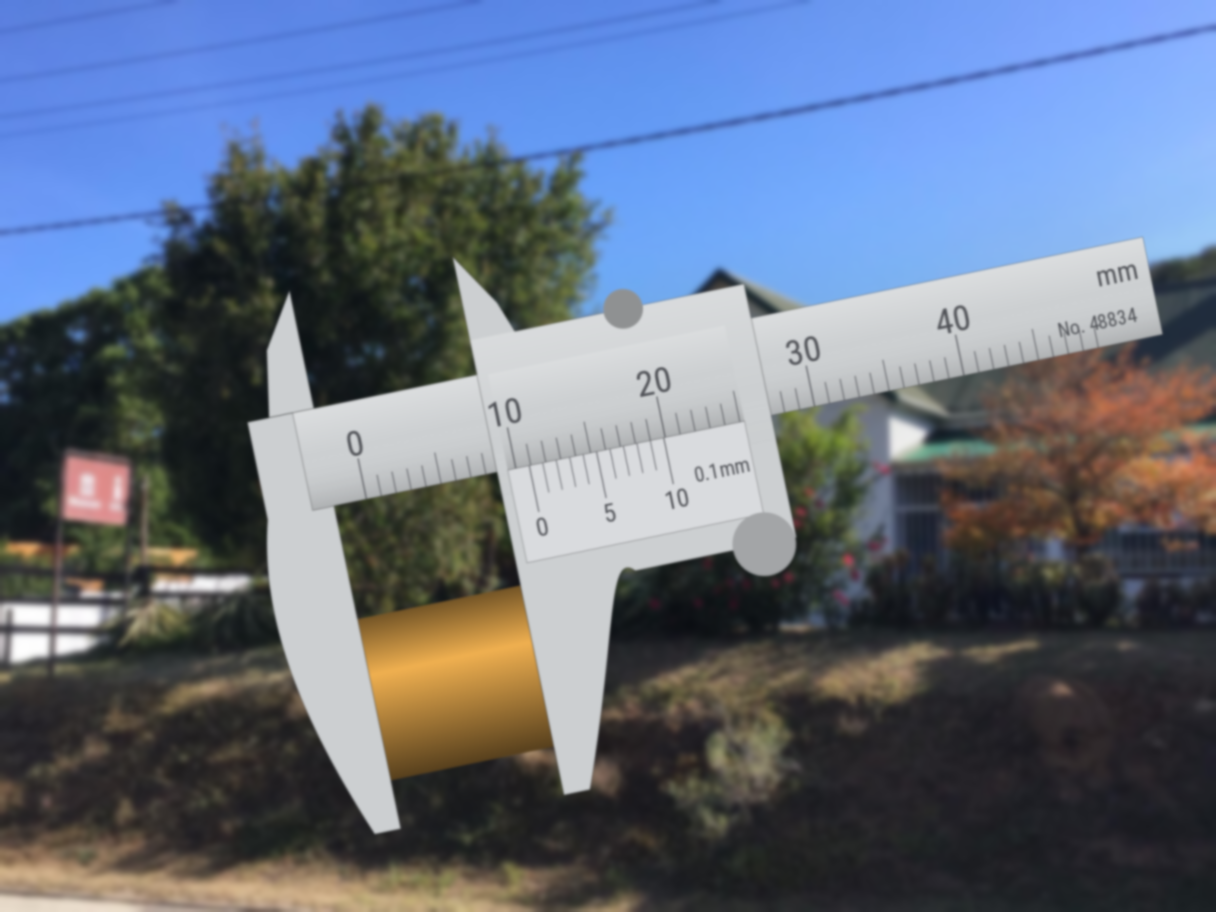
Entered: 10.9 mm
